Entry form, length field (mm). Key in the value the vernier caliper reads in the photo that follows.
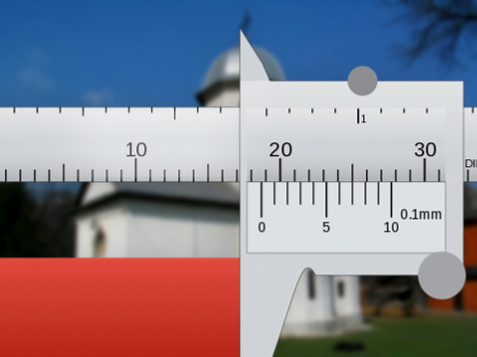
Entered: 18.7 mm
